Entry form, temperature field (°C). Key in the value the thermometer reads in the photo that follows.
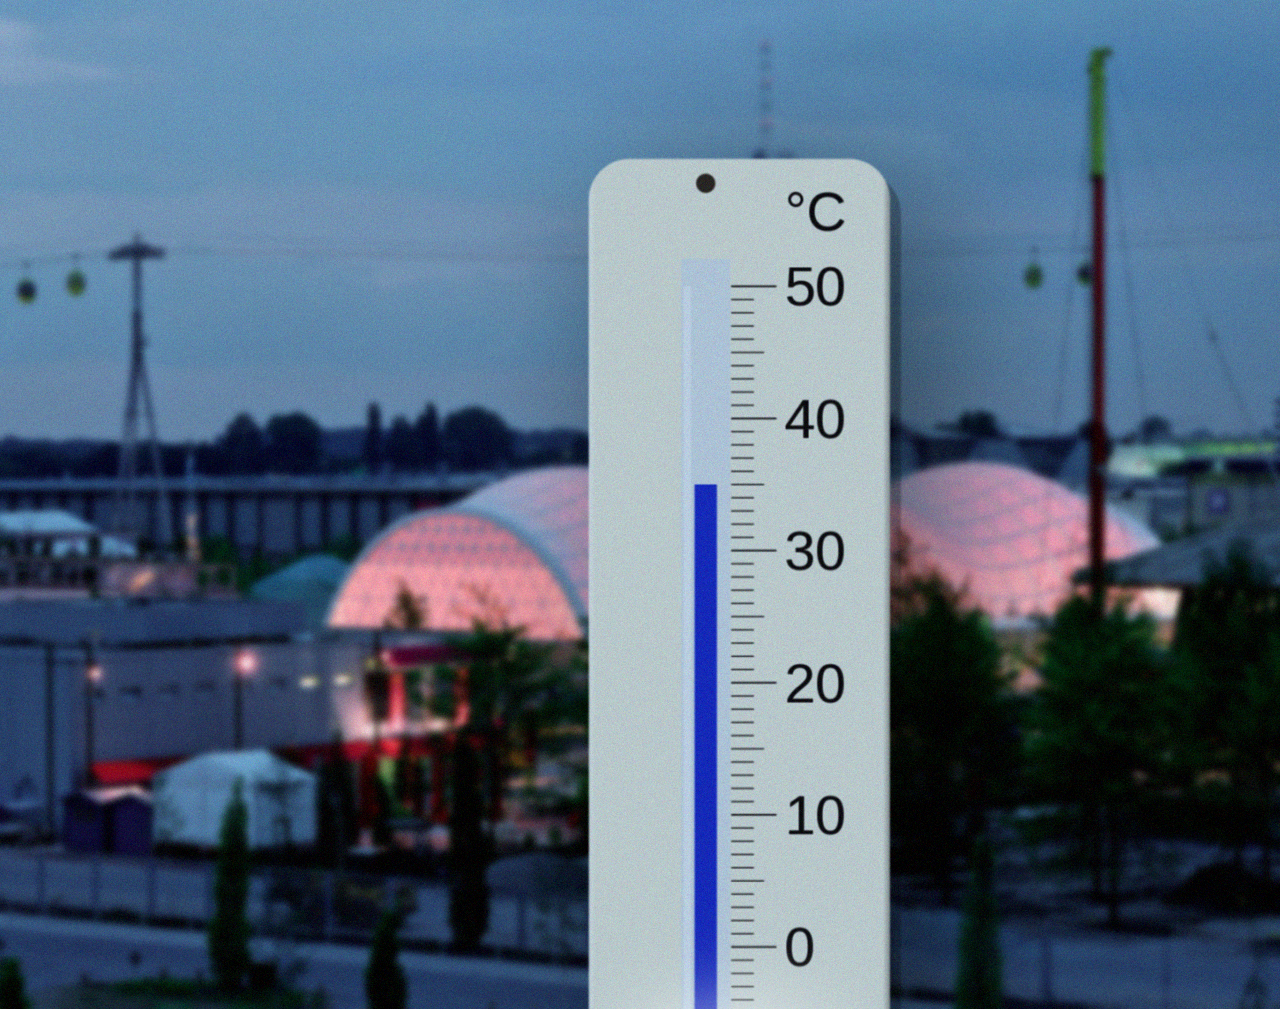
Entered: 35 °C
